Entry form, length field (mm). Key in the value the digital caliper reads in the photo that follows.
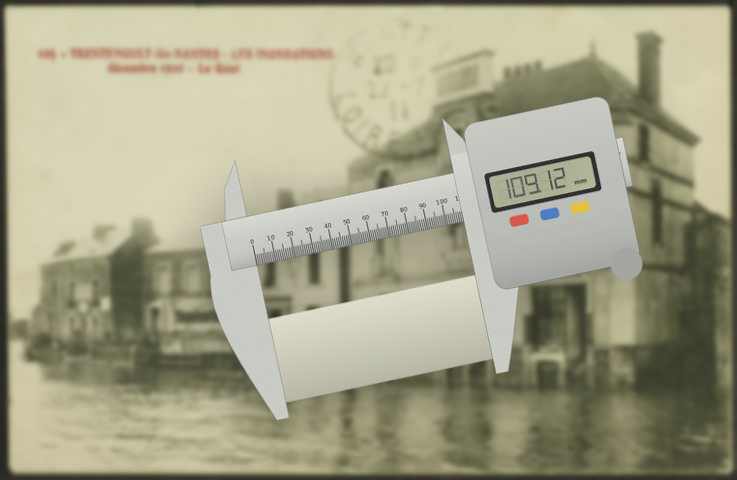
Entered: 109.12 mm
